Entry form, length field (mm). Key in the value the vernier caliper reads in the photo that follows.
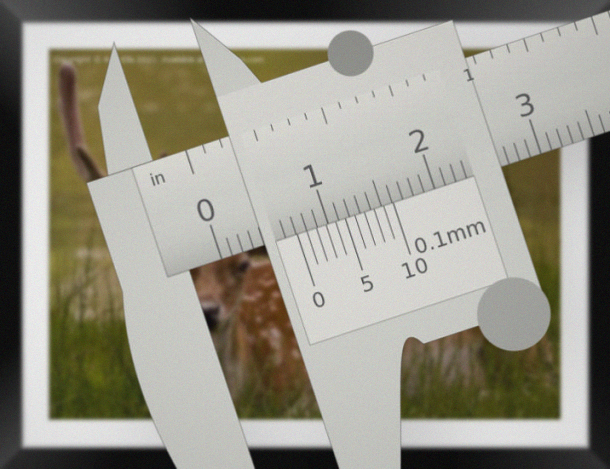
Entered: 7.1 mm
